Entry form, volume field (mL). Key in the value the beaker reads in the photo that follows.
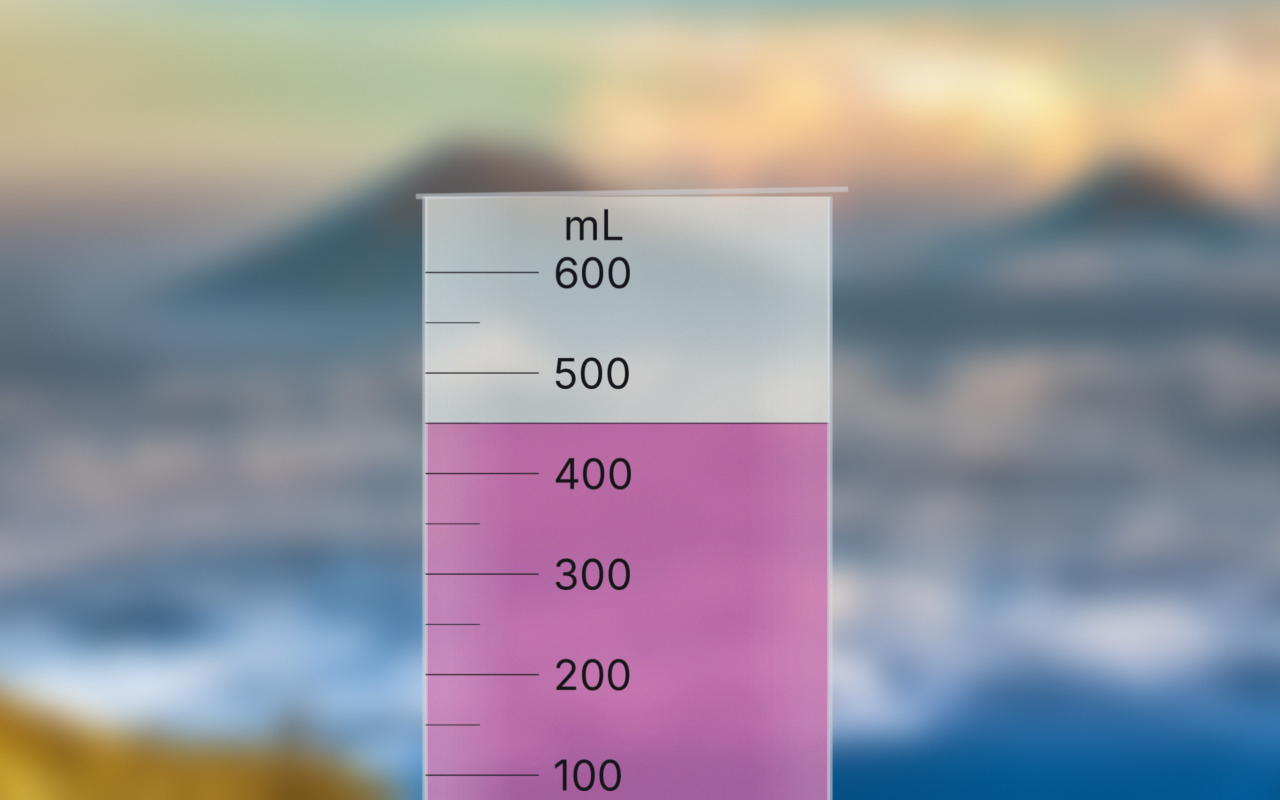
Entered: 450 mL
